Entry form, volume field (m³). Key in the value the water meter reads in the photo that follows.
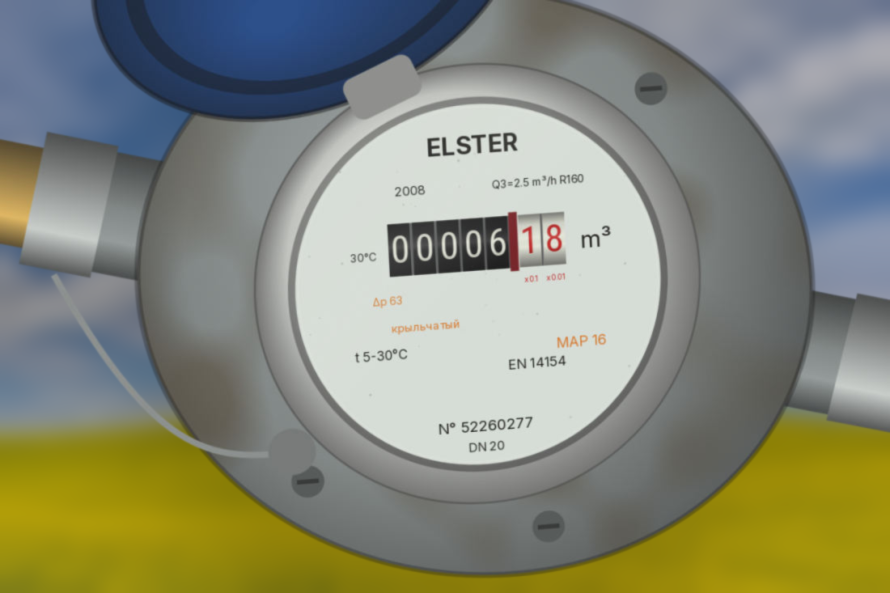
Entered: 6.18 m³
